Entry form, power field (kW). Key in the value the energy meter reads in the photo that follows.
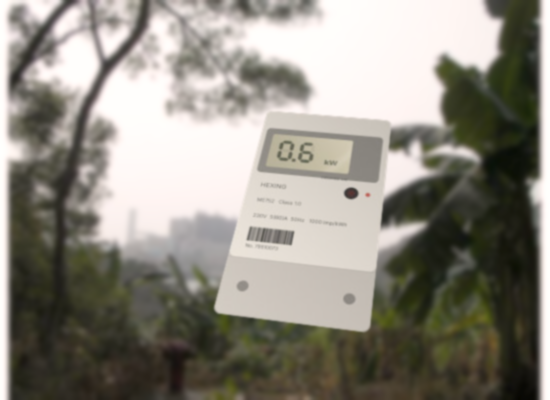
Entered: 0.6 kW
